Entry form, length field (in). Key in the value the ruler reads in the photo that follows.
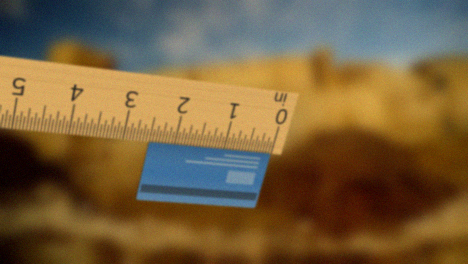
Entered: 2.5 in
